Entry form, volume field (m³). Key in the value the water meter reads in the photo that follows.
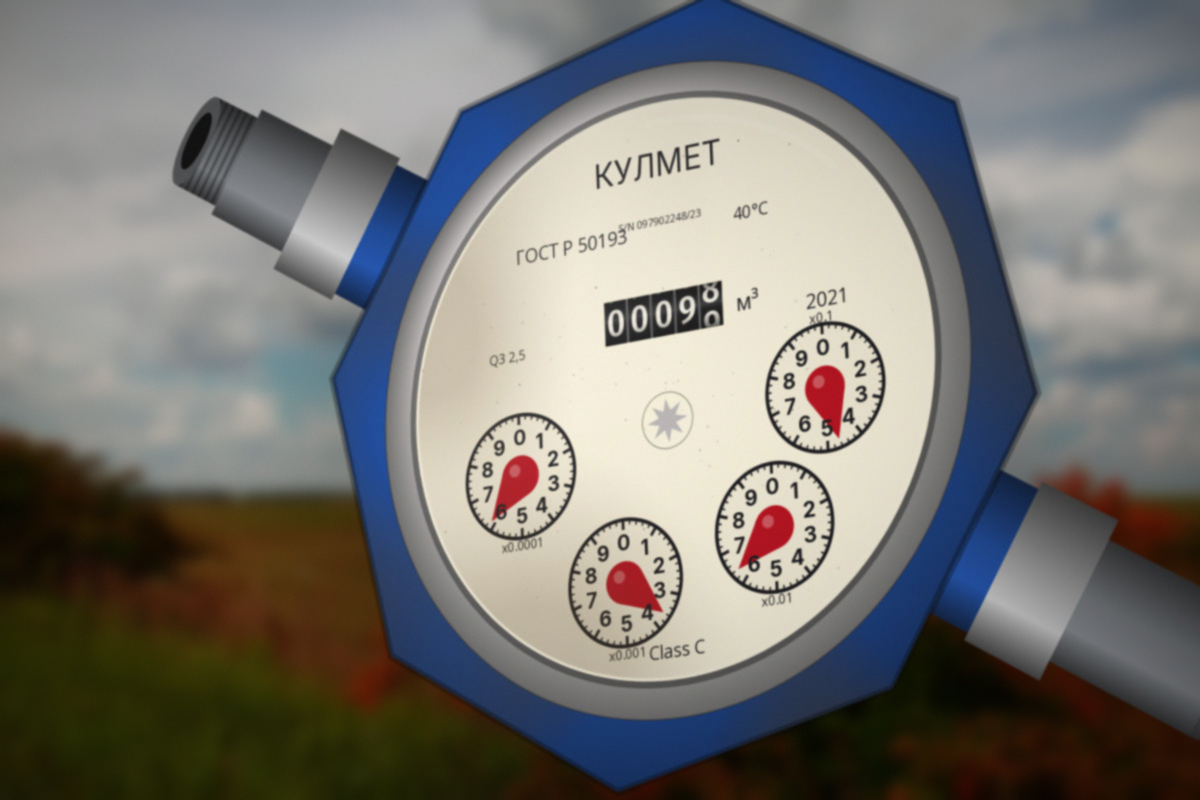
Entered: 98.4636 m³
